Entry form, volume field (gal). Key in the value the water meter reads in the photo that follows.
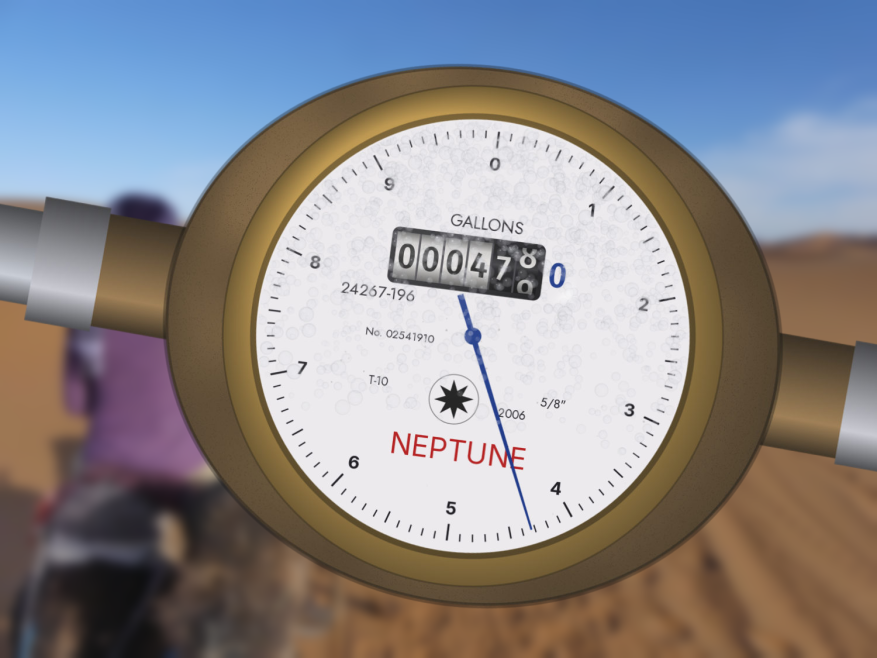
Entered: 4784.3 gal
